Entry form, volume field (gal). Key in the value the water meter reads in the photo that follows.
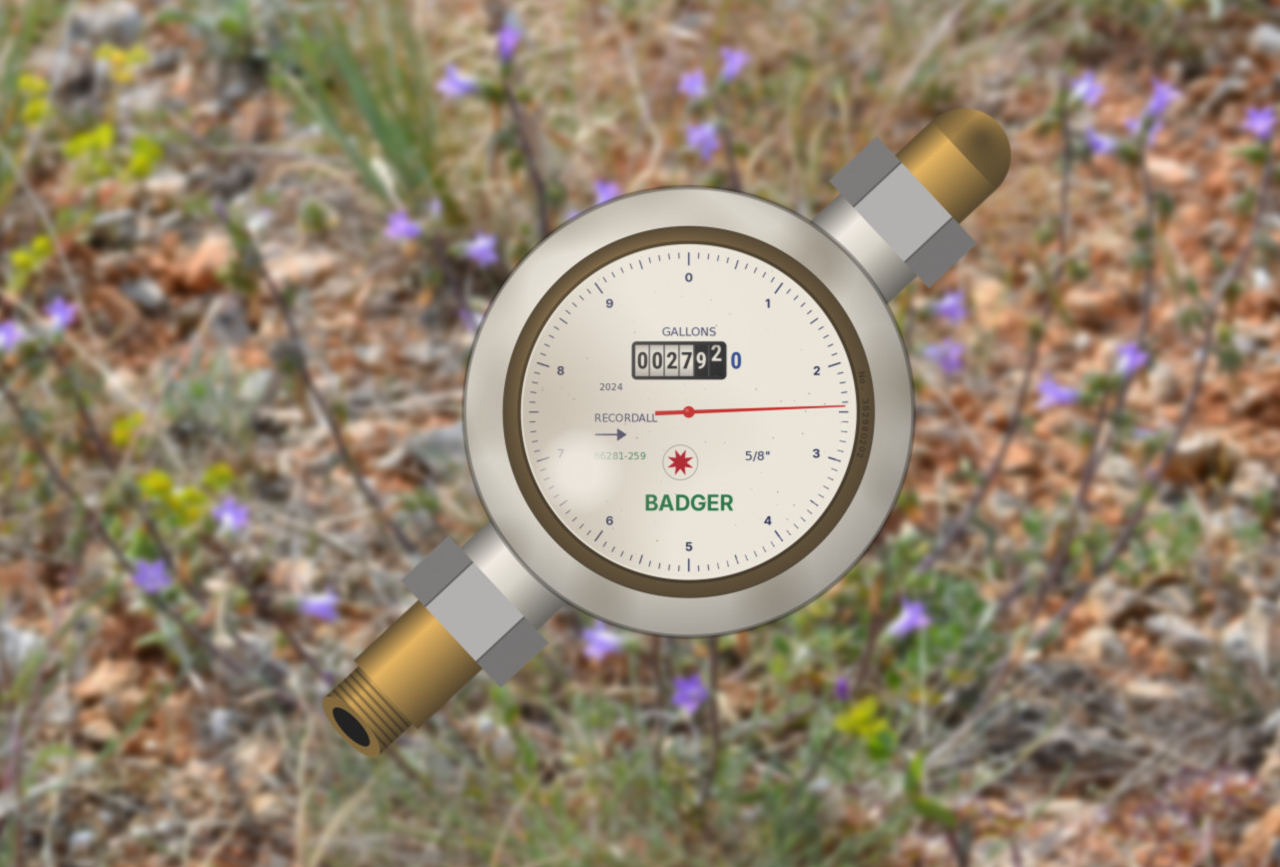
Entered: 27922.4 gal
